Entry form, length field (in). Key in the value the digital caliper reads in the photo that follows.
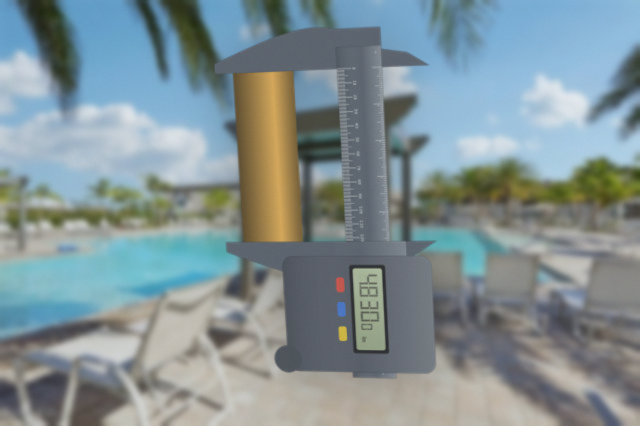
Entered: 4.8300 in
